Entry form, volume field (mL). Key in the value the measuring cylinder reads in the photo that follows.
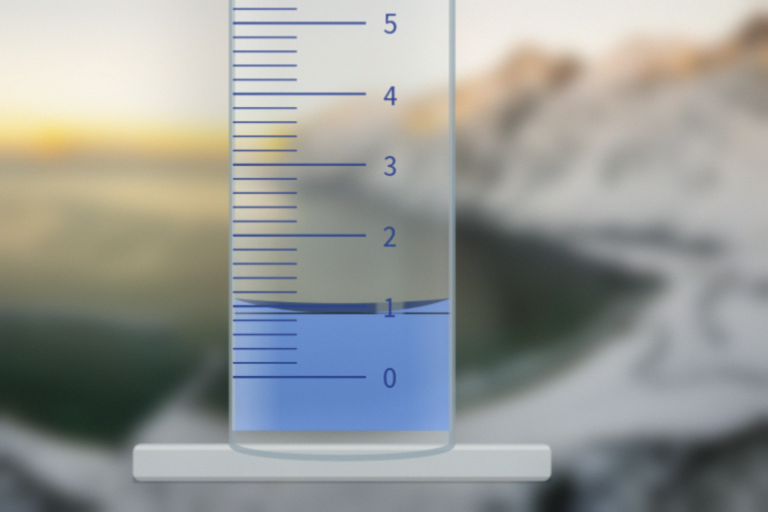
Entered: 0.9 mL
